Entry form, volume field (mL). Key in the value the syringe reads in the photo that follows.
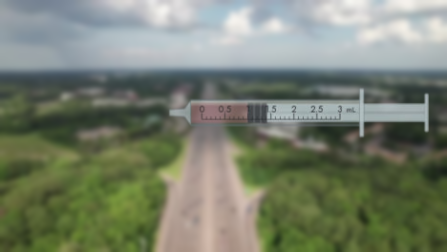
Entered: 1 mL
